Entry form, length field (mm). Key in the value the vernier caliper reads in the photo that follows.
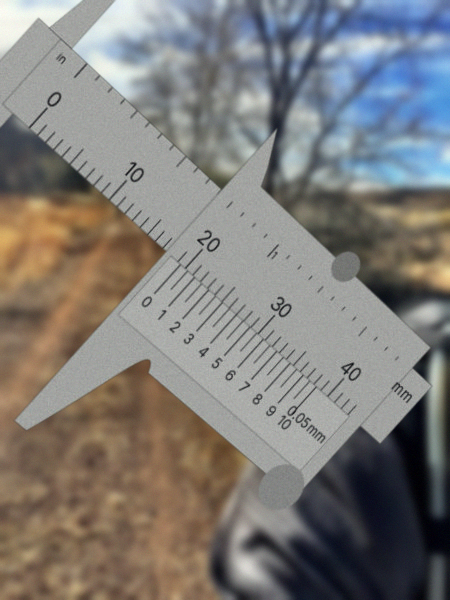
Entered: 19.4 mm
